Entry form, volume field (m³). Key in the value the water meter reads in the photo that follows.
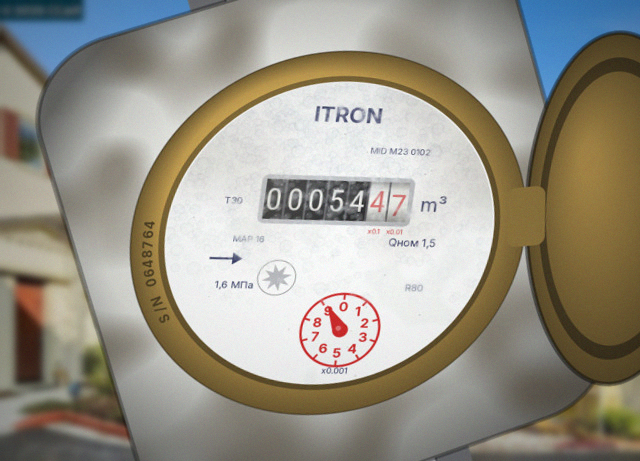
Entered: 54.469 m³
